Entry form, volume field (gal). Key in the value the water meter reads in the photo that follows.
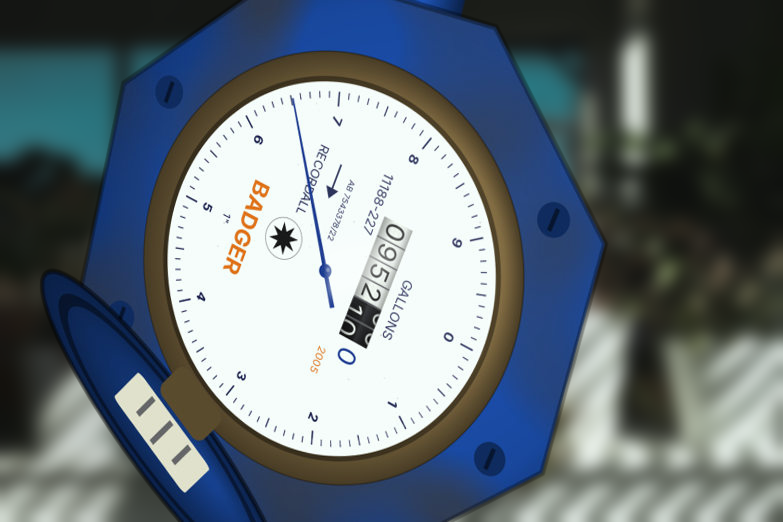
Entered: 952096.5 gal
